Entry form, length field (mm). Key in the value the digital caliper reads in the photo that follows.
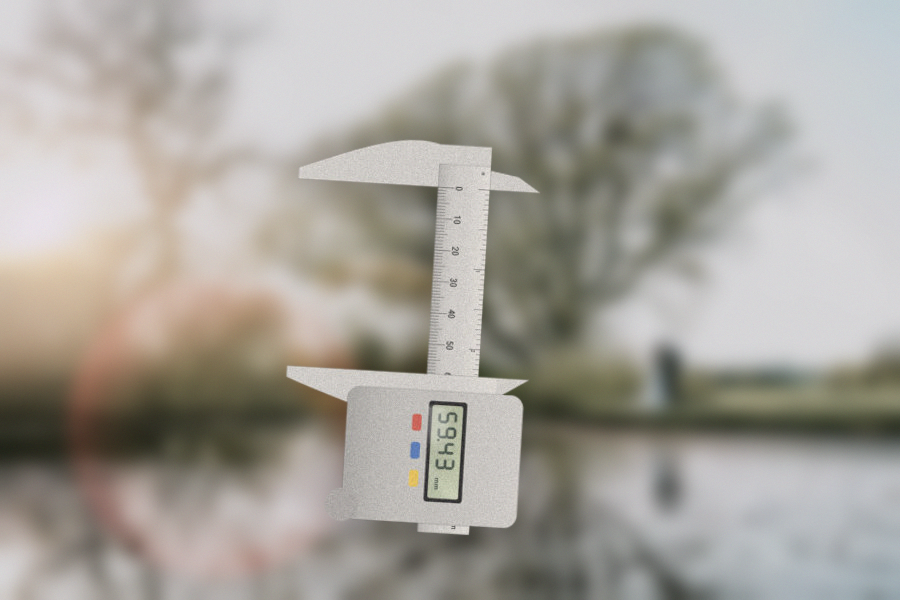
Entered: 59.43 mm
